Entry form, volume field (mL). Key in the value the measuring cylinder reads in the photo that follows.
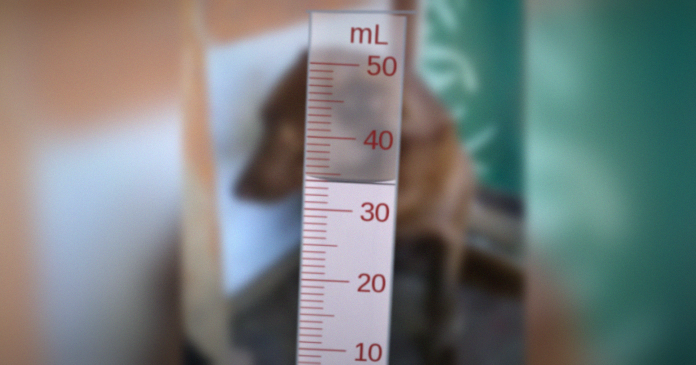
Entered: 34 mL
